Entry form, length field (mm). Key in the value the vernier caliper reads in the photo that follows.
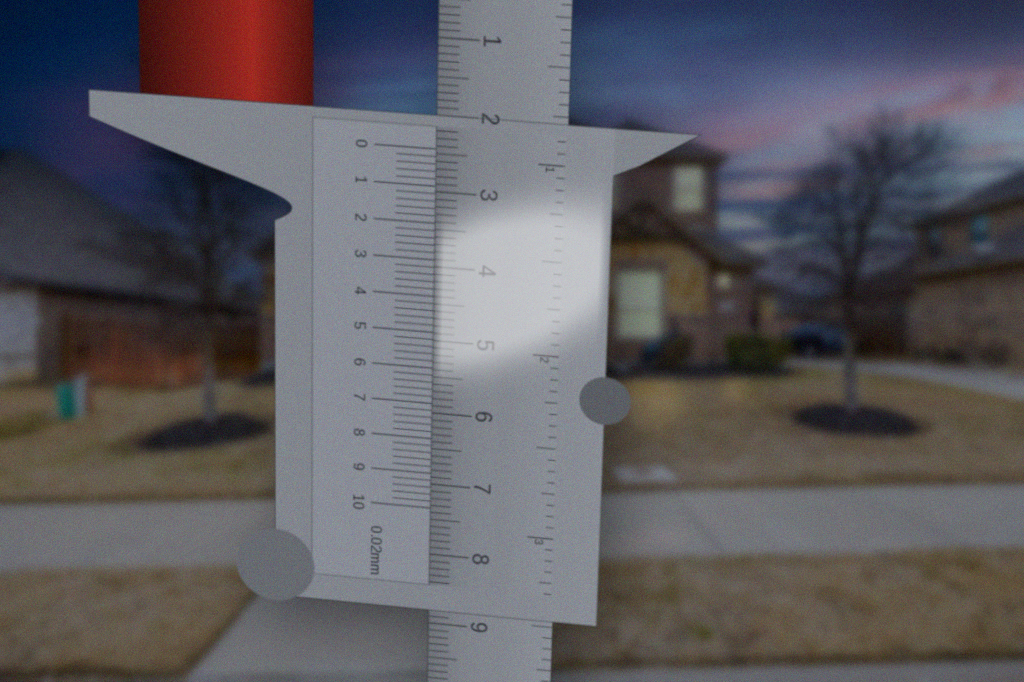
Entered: 24.4 mm
